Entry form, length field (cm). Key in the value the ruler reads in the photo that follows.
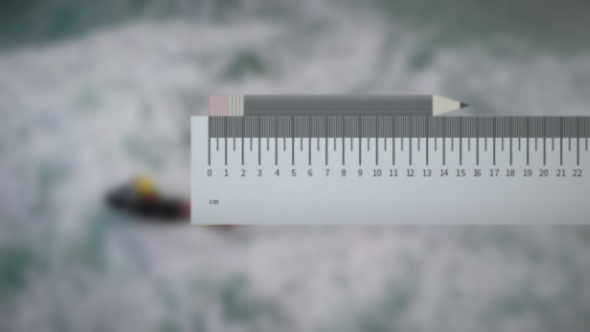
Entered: 15.5 cm
